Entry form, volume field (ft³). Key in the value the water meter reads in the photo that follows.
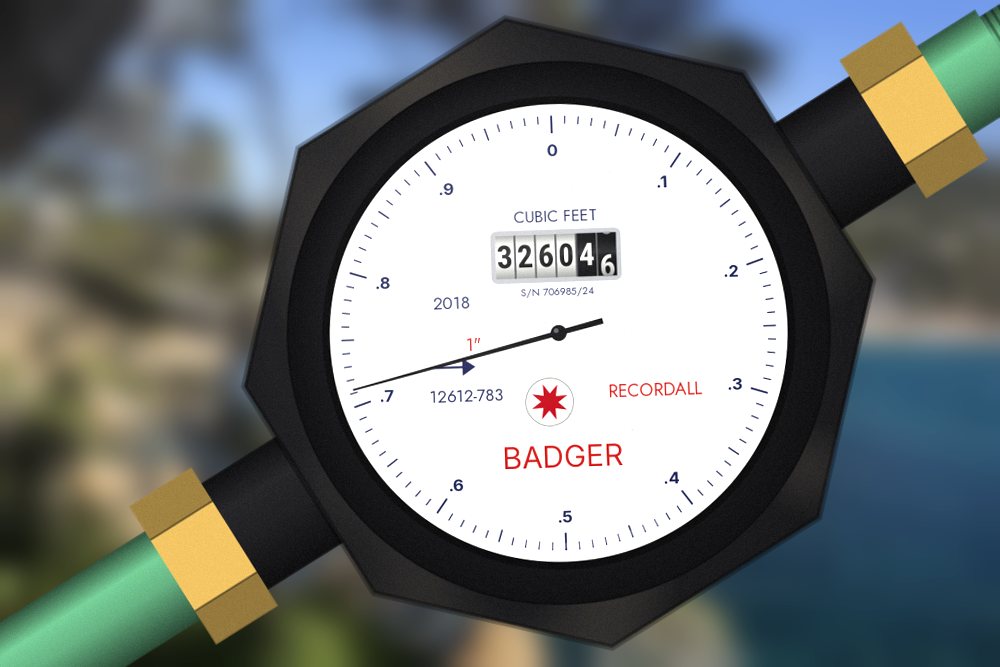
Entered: 326045.71 ft³
